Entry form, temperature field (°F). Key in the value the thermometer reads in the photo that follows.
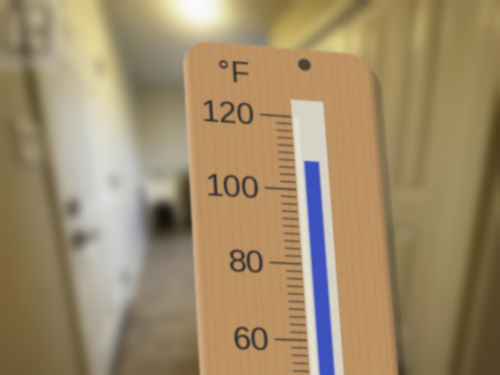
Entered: 108 °F
